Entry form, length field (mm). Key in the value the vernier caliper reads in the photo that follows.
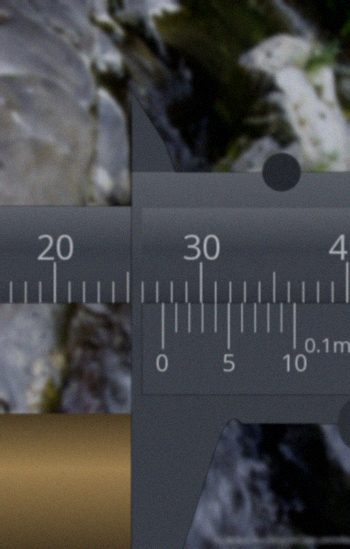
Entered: 27.4 mm
